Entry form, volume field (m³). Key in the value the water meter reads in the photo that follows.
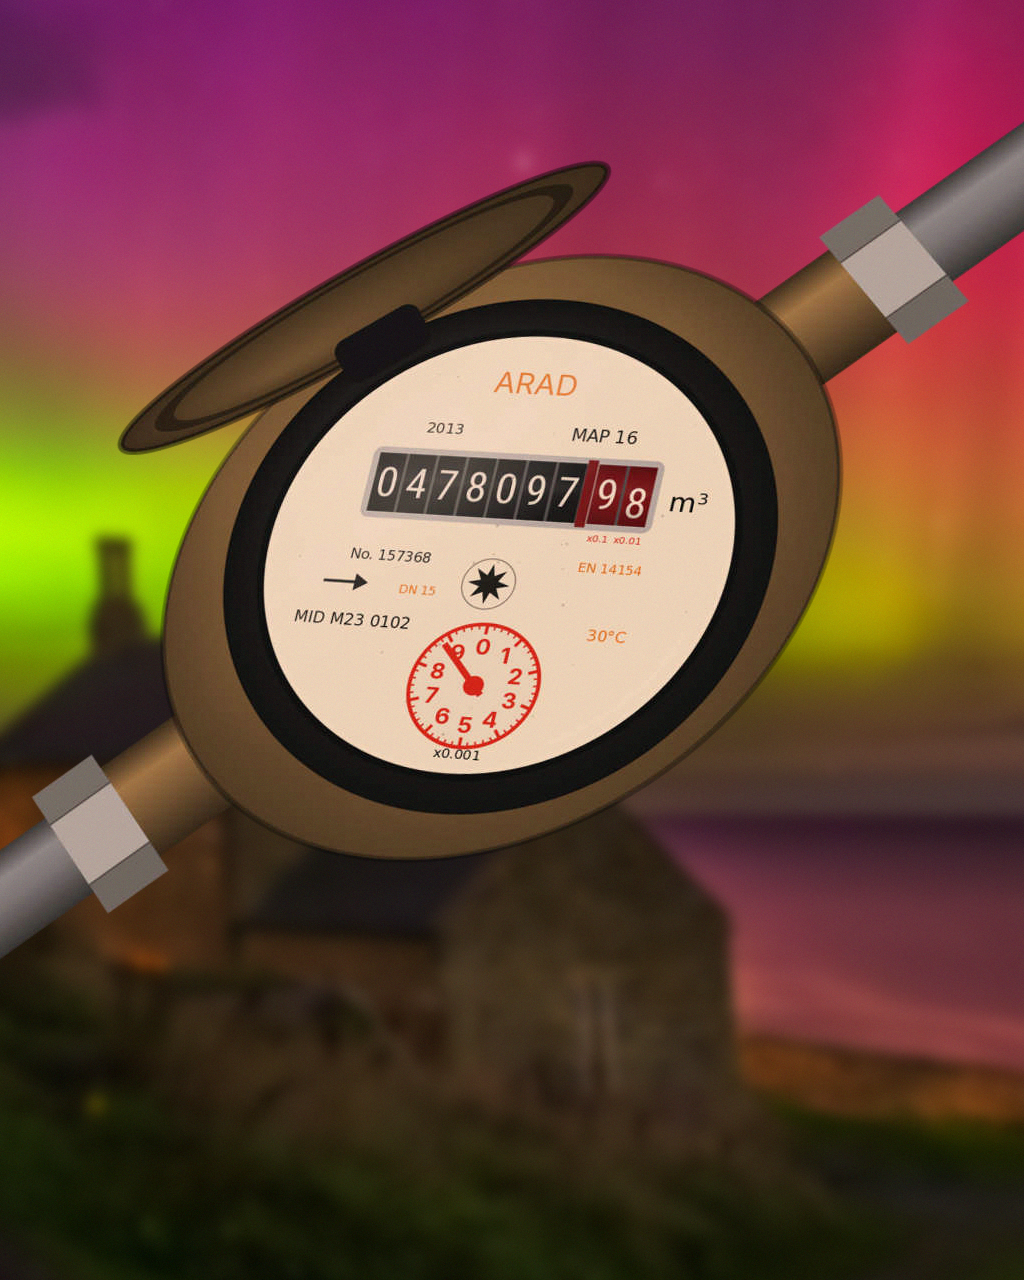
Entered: 478097.978 m³
